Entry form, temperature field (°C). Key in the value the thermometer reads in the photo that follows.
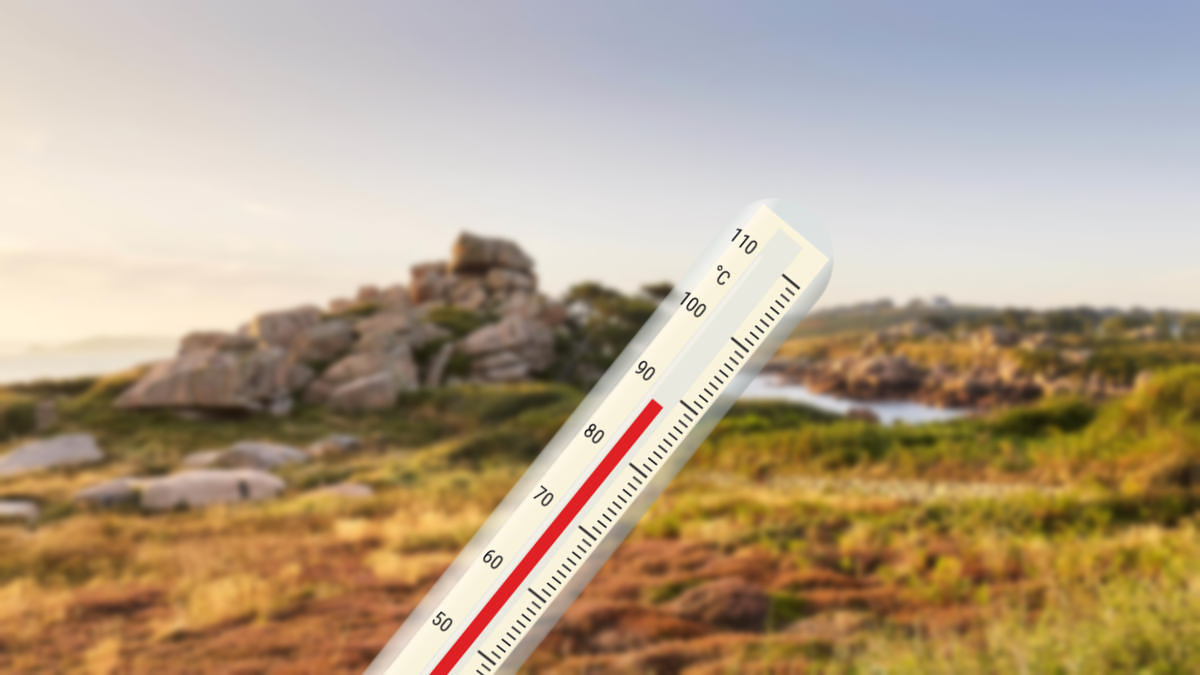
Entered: 88 °C
